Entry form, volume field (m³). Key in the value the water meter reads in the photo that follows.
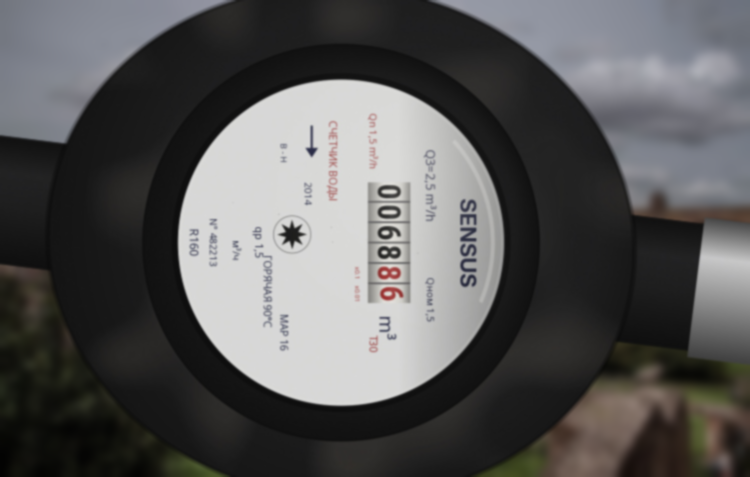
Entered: 68.86 m³
